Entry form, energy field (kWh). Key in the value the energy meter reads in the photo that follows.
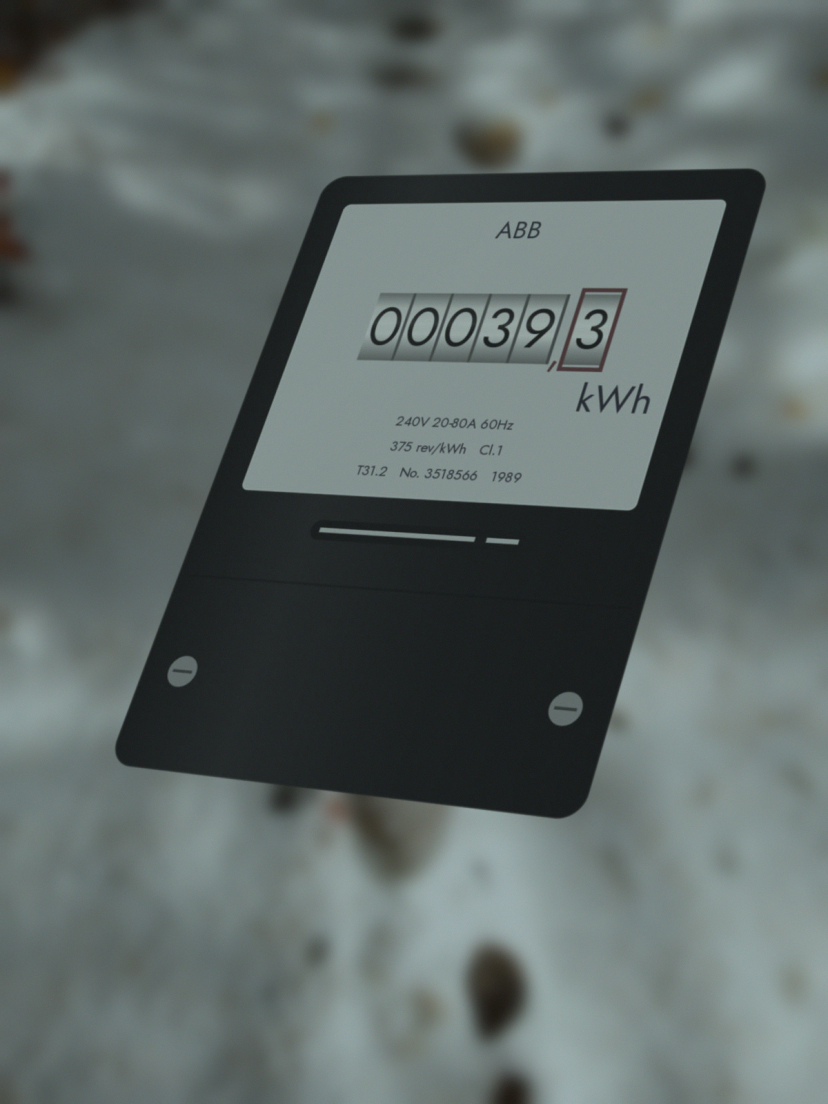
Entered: 39.3 kWh
